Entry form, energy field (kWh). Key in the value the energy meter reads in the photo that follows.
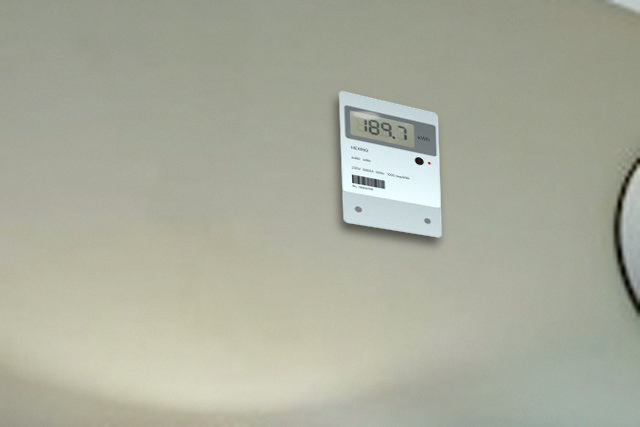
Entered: 189.7 kWh
